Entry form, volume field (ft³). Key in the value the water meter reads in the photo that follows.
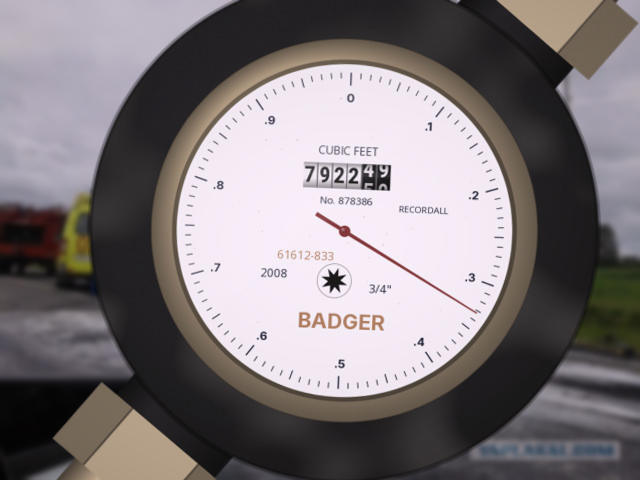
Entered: 792249.33 ft³
